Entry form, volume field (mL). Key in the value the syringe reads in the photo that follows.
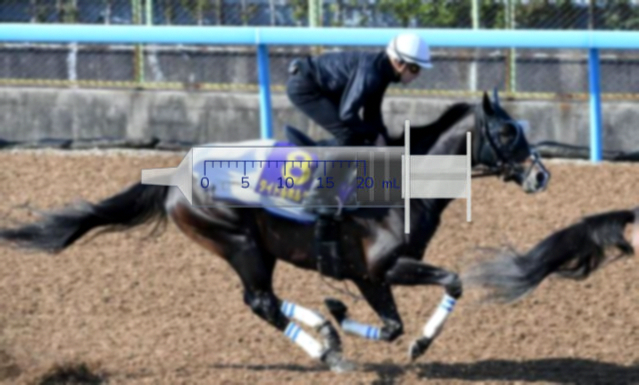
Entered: 19 mL
